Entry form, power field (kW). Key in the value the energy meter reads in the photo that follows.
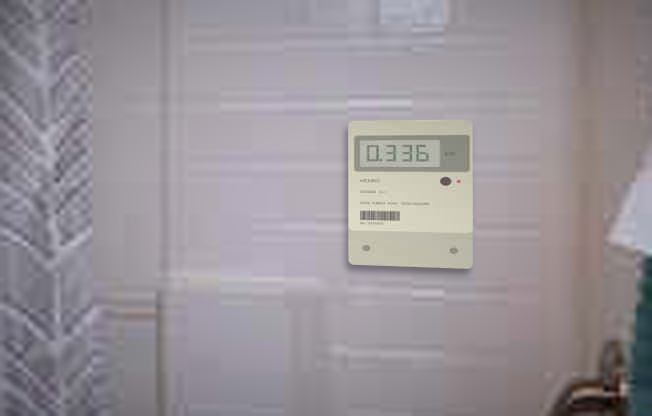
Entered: 0.336 kW
